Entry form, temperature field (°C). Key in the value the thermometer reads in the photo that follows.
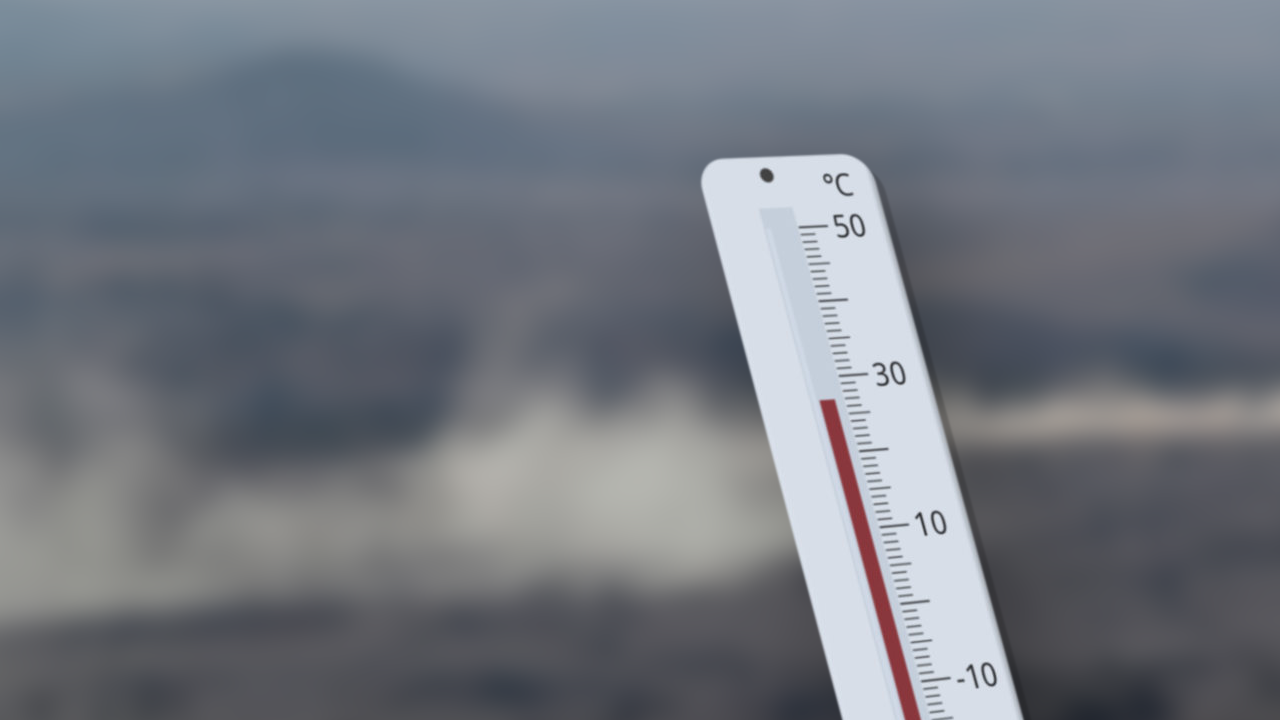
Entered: 27 °C
